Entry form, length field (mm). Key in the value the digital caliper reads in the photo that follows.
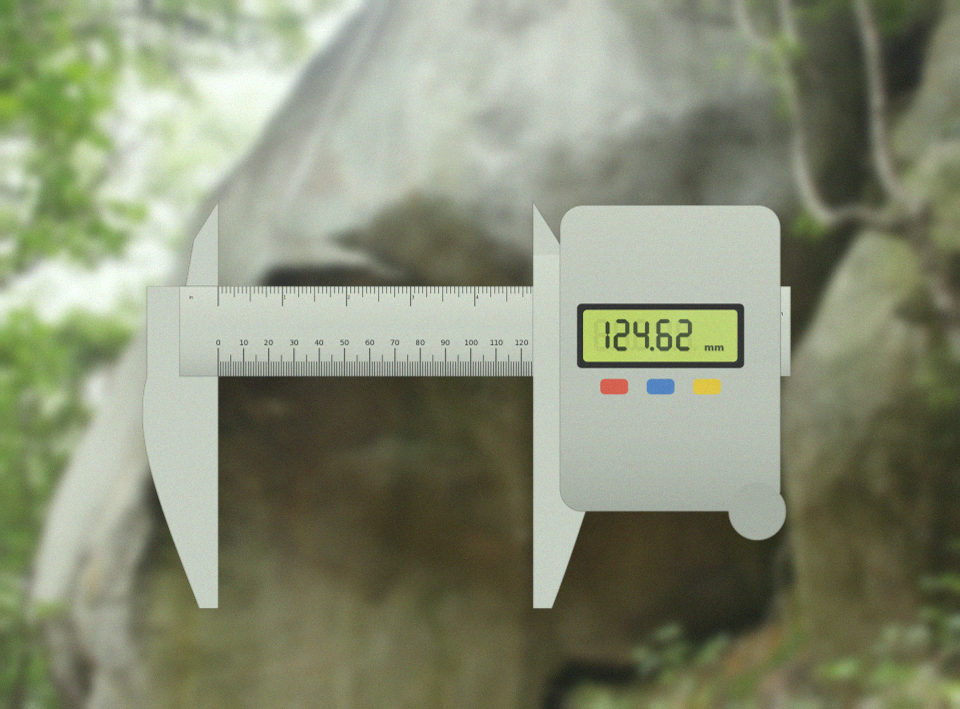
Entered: 124.62 mm
